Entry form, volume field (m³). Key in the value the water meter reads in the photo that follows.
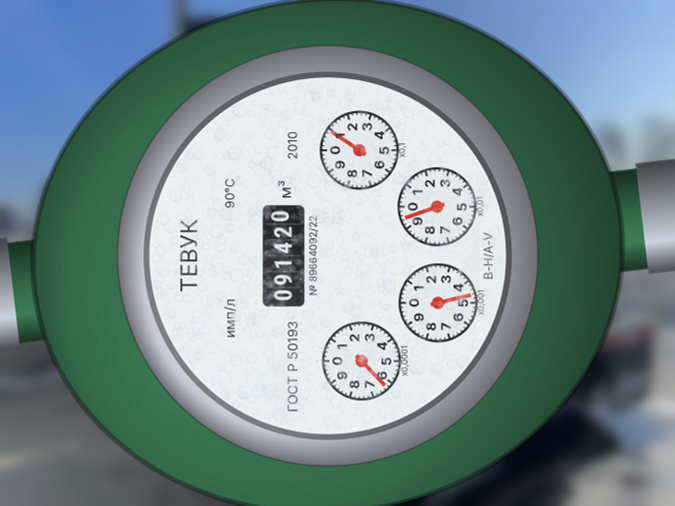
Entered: 91420.0946 m³
